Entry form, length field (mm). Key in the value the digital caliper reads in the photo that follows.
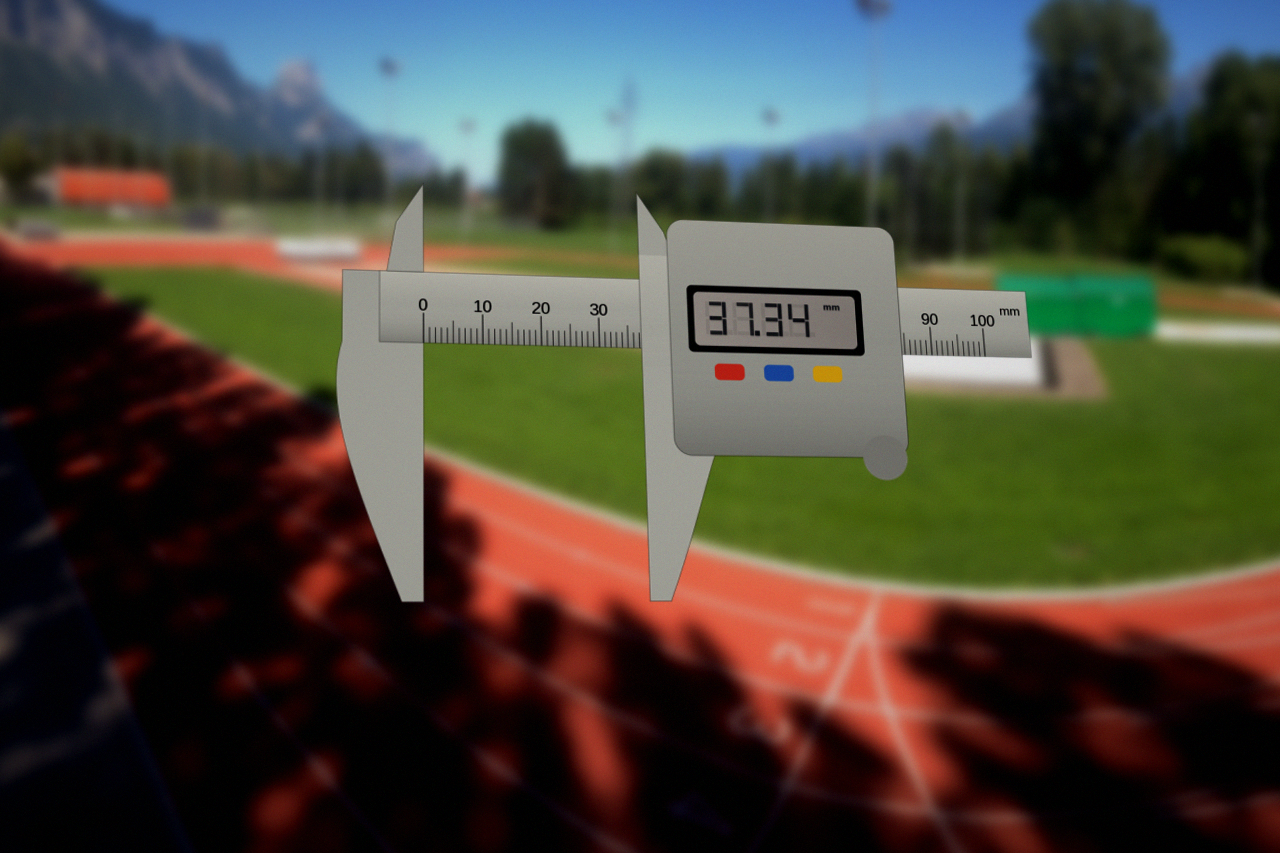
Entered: 37.34 mm
